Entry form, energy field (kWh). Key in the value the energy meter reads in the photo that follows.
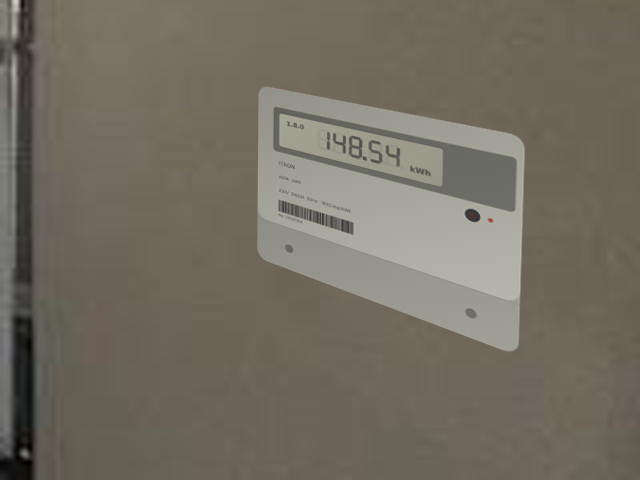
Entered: 148.54 kWh
